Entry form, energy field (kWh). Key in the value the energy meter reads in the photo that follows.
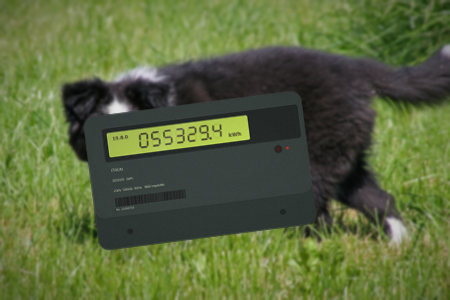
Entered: 55329.4 kWh
